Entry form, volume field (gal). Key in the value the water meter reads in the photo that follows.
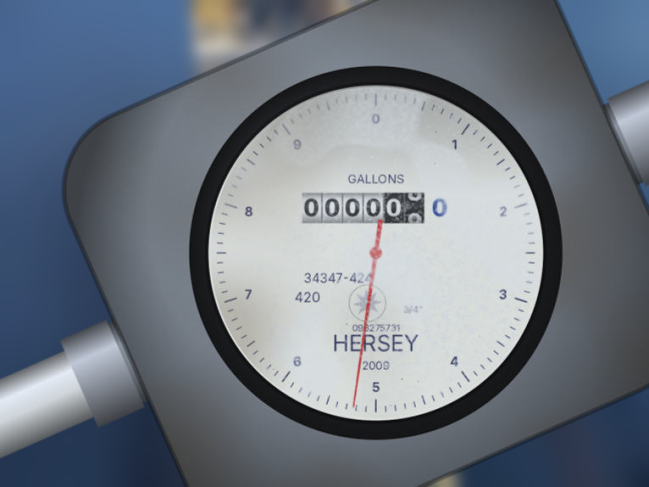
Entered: 85.2 gal
